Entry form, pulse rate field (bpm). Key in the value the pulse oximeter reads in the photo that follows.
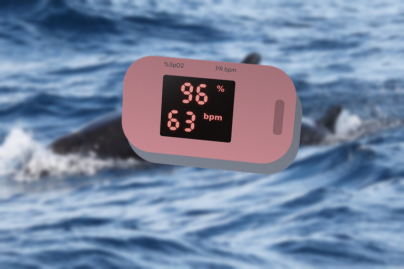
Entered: 63 bpm
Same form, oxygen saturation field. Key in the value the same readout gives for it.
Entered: 96 %
